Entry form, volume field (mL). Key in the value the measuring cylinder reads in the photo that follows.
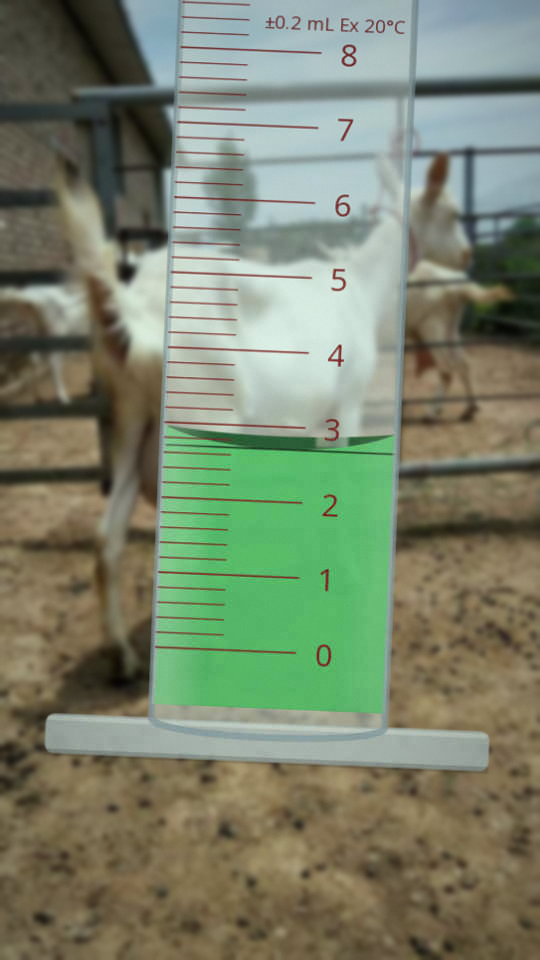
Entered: 2.7 mL
